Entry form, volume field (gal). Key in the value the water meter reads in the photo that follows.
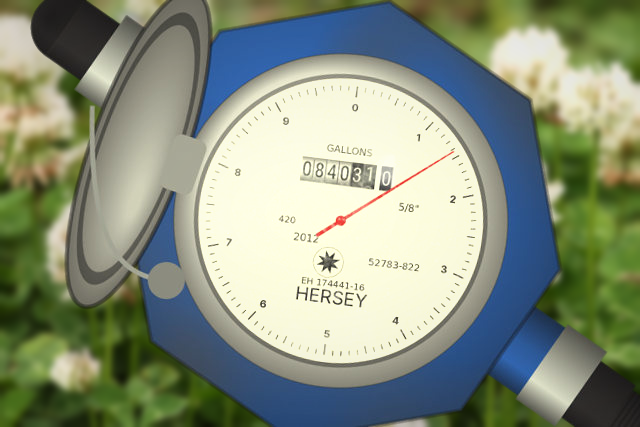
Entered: 840311.4 gal
